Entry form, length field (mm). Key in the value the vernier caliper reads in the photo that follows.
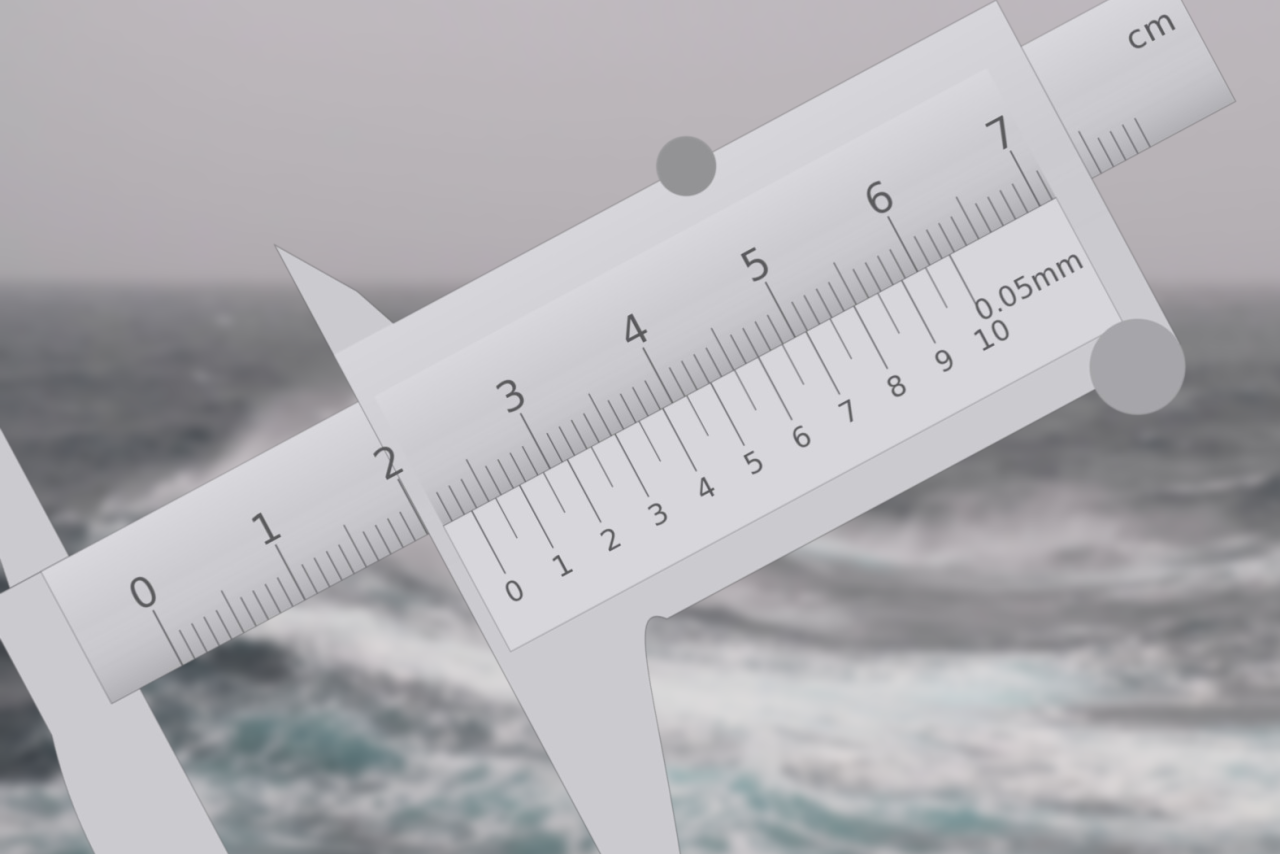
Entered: 23.6 mm
